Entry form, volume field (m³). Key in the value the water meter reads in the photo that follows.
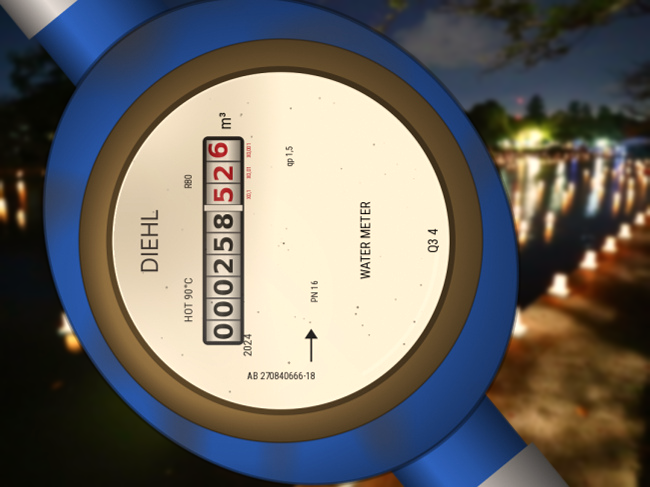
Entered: 258.526 m³
